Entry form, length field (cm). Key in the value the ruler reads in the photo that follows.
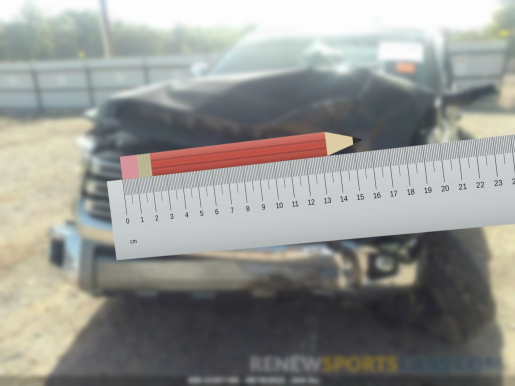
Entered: 15.5 cm
